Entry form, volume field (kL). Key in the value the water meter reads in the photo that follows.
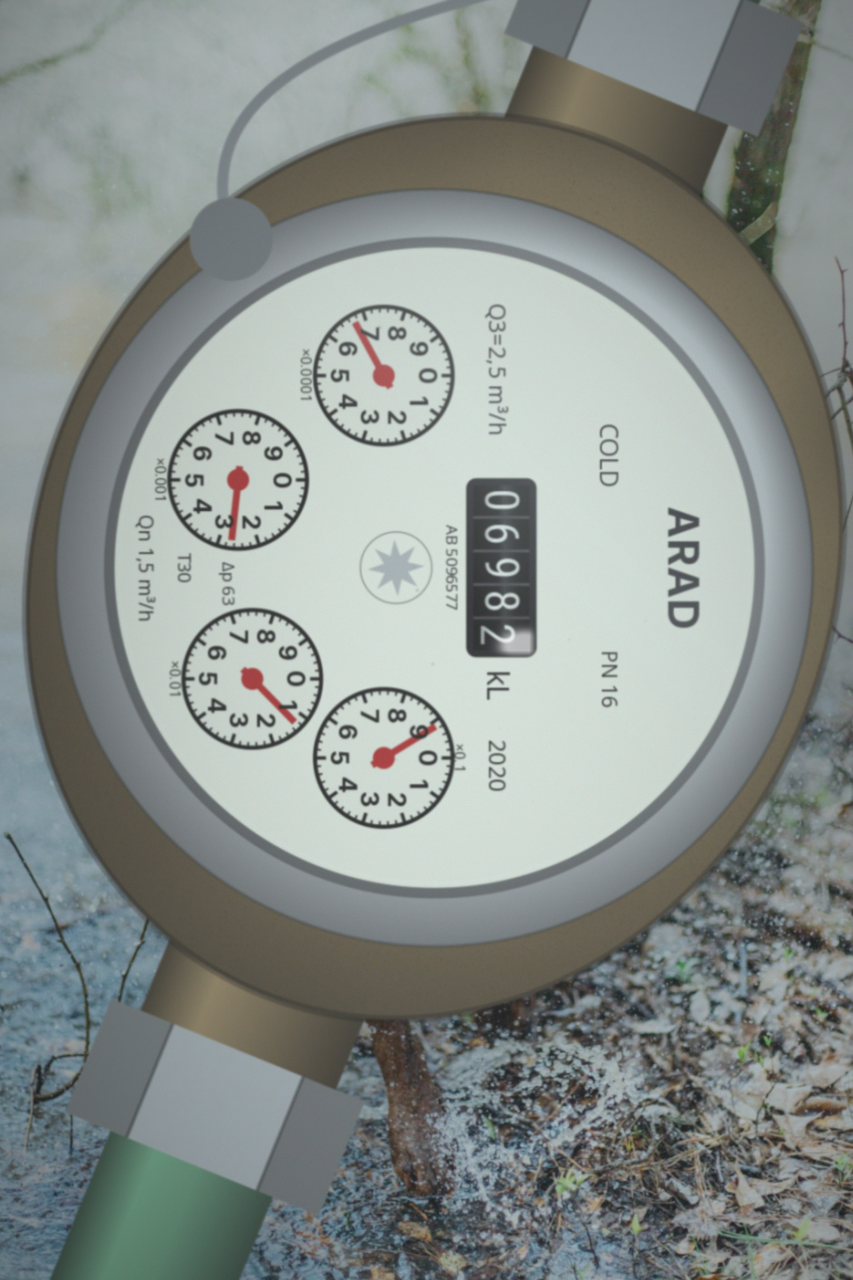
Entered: 6981.9126 kL
